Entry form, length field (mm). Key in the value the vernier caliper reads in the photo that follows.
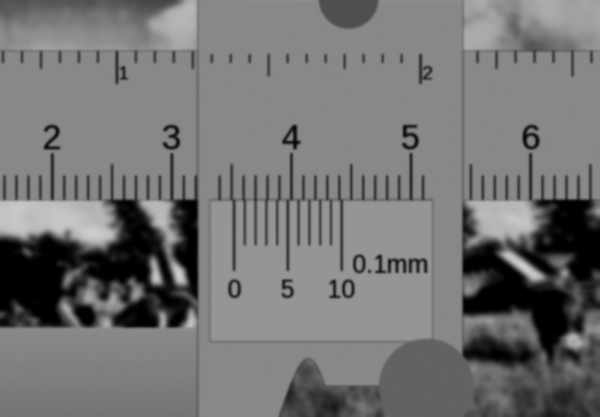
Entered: 35.2 mm
